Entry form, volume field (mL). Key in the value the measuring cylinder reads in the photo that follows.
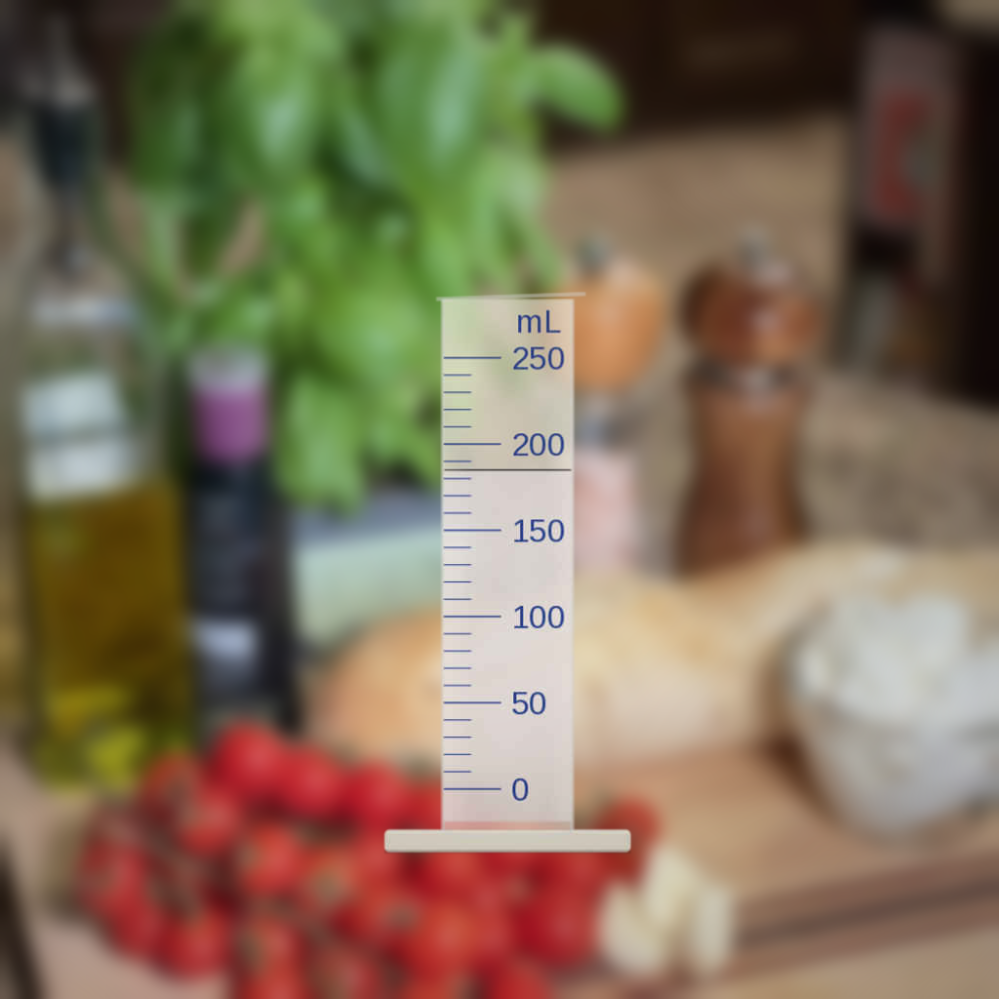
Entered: 185 mL
